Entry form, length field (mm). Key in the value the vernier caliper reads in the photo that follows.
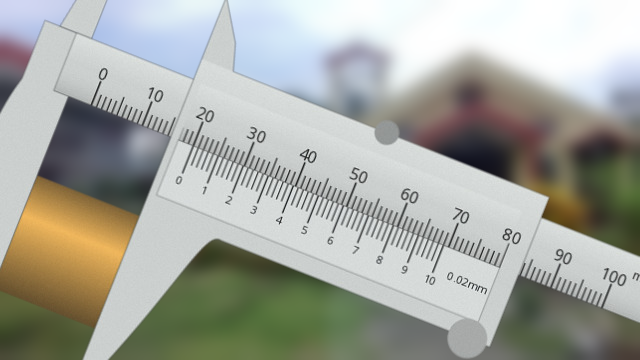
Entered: 20.0 mm
